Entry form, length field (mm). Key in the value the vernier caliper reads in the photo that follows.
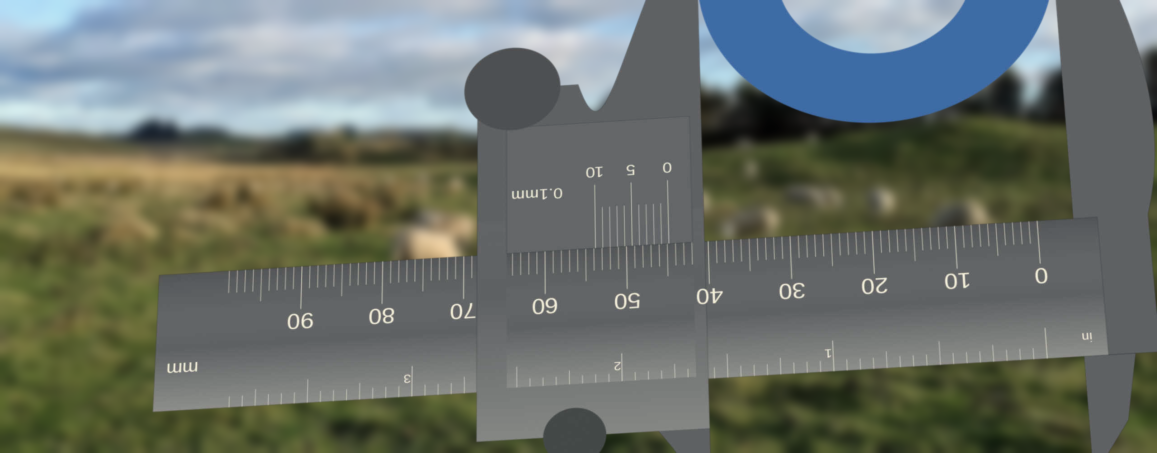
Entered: 44.8 mm
